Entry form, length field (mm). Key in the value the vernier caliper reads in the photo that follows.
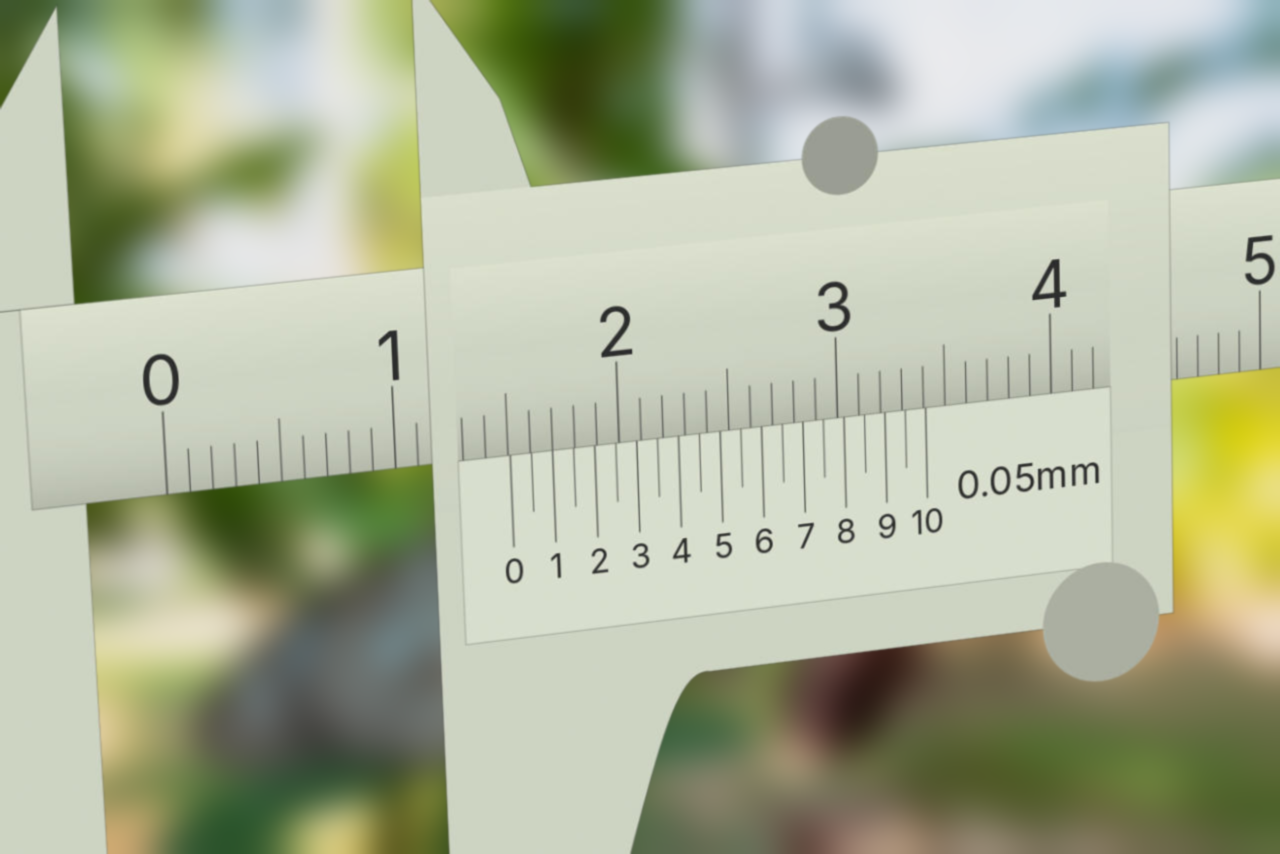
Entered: 15.1 mm
